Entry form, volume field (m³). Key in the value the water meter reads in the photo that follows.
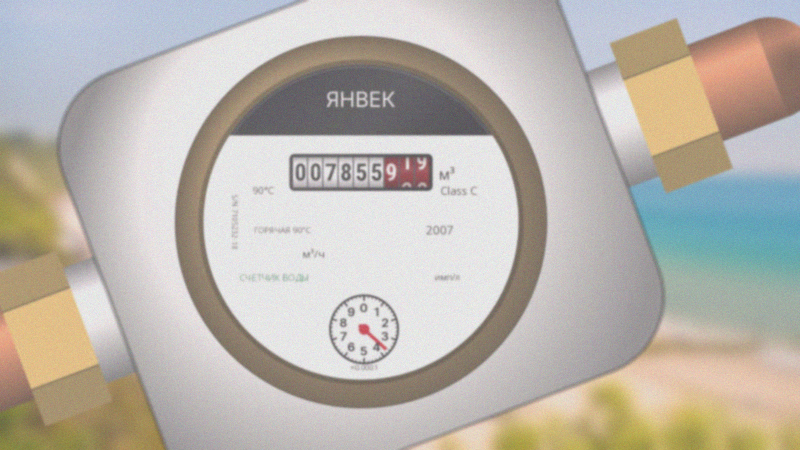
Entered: 7855.9193 m³
